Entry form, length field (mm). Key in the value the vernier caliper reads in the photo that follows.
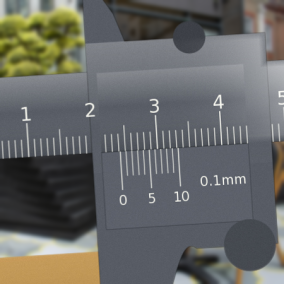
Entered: 24.2 mm
